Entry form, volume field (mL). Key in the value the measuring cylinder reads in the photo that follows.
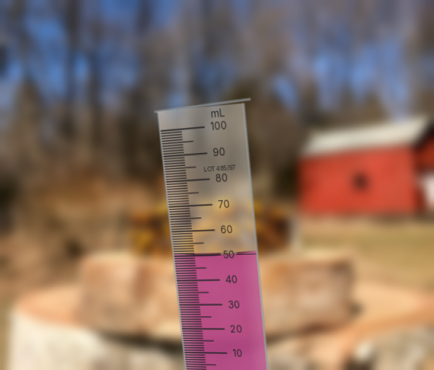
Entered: 50 mL
